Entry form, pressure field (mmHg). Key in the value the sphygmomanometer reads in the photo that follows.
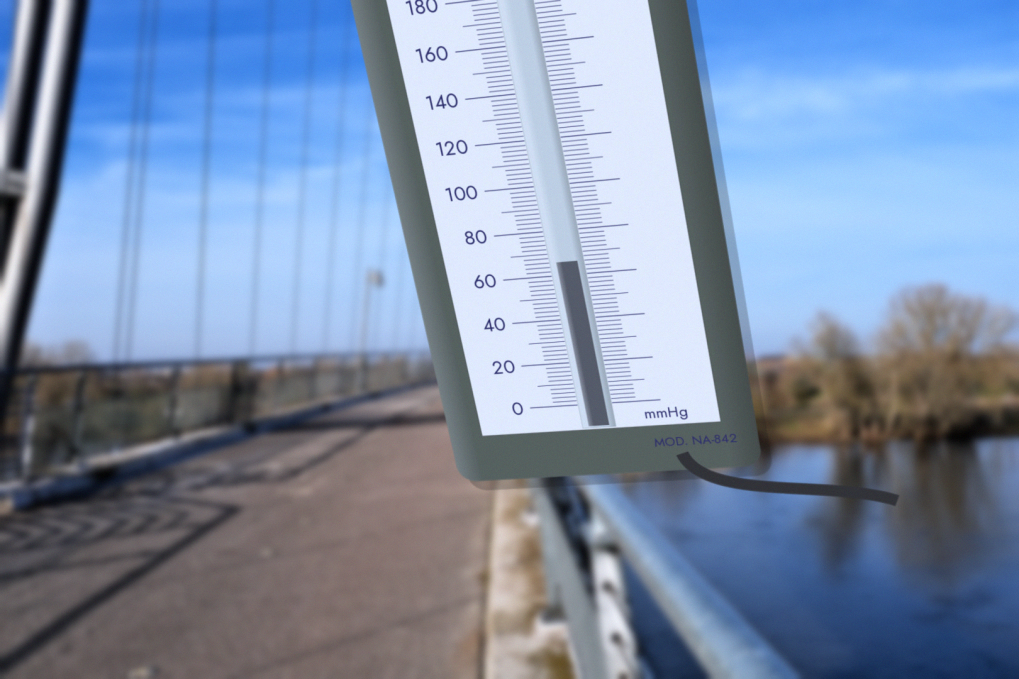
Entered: 66 mmHg
